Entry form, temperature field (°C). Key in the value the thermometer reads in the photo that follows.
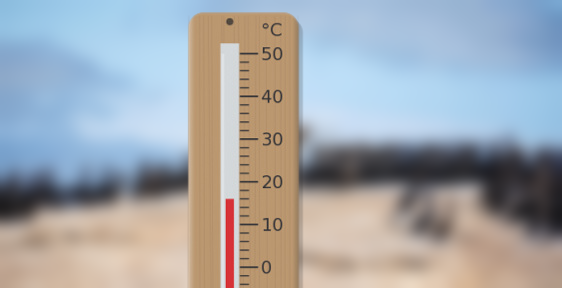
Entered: 16 °C
